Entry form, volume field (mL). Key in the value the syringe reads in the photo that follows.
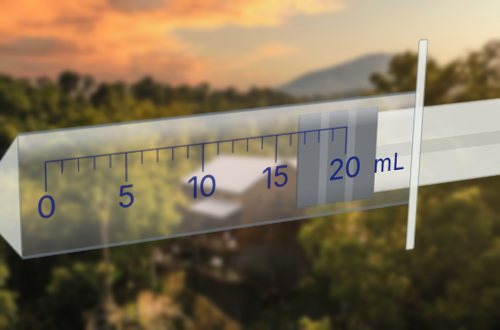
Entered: 16.5 mL
